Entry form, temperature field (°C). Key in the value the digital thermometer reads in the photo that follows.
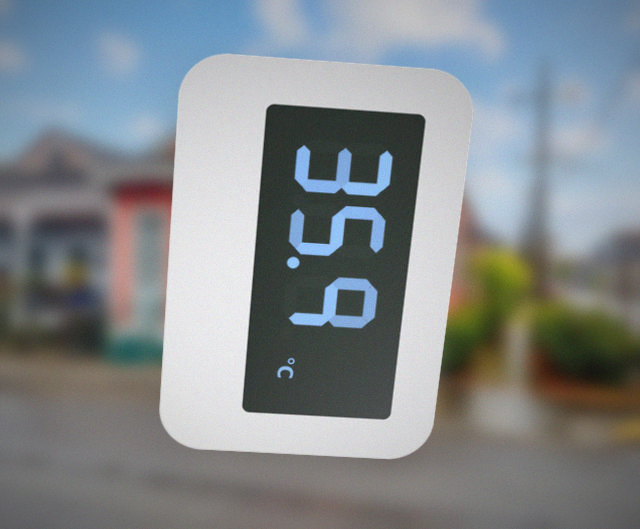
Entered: 35.9 °C
